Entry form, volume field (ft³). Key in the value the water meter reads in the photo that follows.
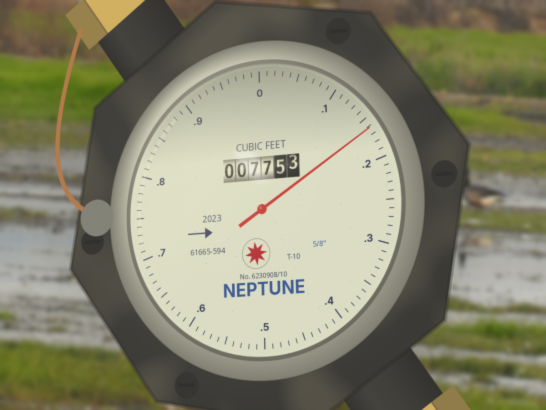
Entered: 7753.16 ft³
